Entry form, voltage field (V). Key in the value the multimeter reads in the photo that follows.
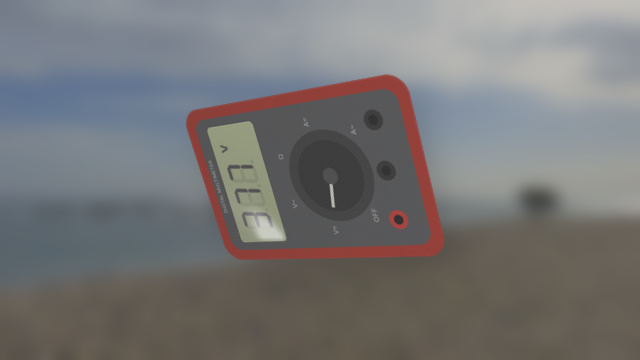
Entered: 377 V
